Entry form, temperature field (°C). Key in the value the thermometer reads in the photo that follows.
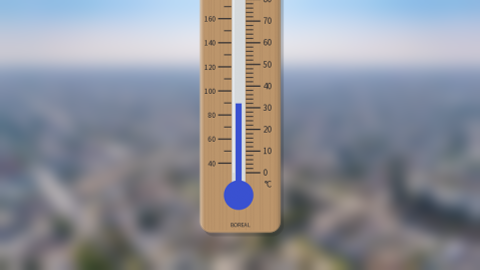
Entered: 32 °C
